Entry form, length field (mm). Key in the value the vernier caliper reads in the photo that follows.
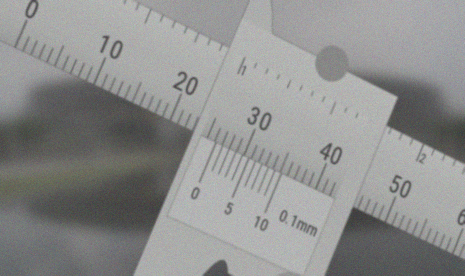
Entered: 26.2 mm
